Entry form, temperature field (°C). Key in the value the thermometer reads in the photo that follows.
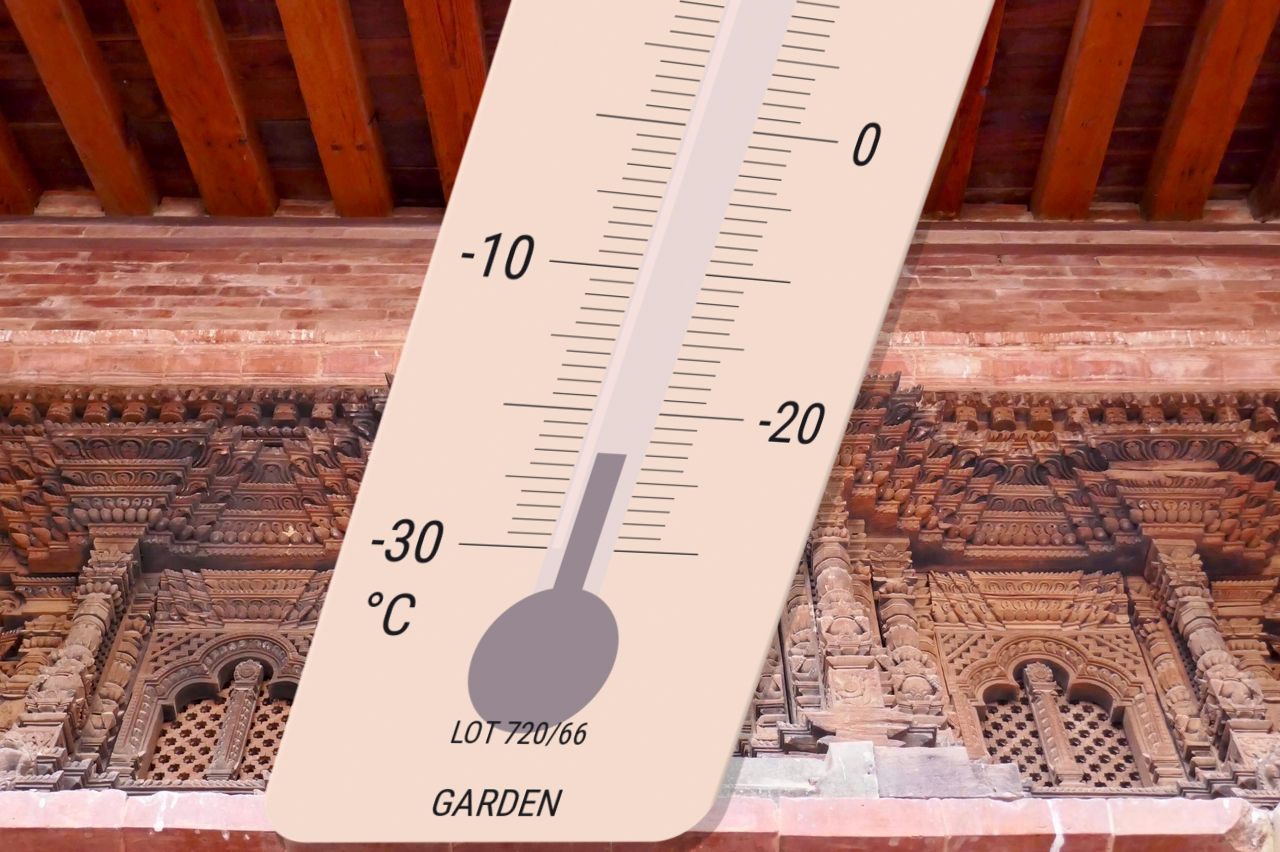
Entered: -23 °C
